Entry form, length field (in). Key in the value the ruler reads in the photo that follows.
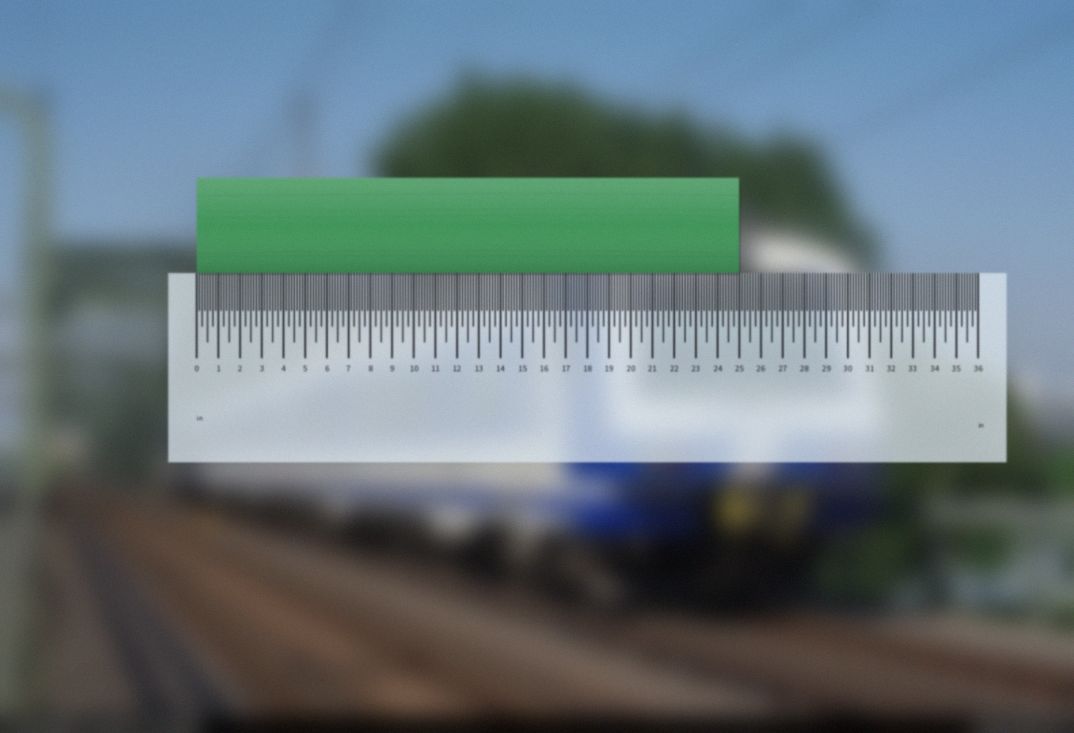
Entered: 25 in
